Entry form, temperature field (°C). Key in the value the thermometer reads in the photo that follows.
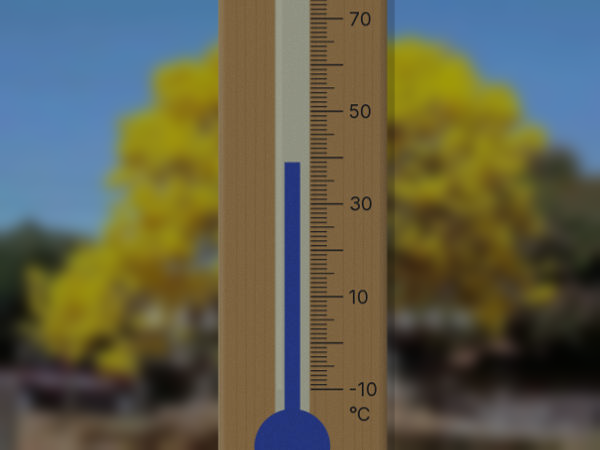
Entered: 39 °C
